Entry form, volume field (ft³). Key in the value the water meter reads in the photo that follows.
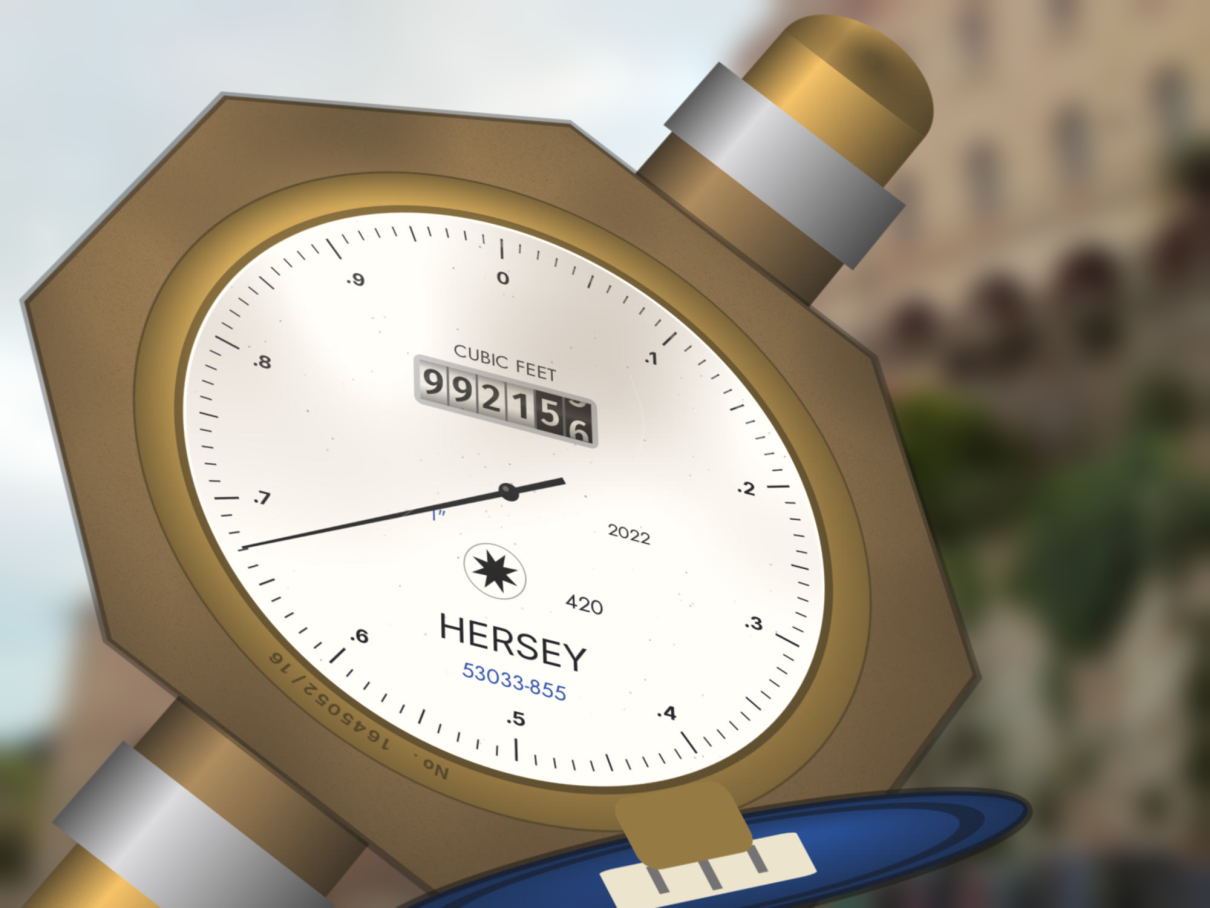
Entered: 992155.67 ft³
